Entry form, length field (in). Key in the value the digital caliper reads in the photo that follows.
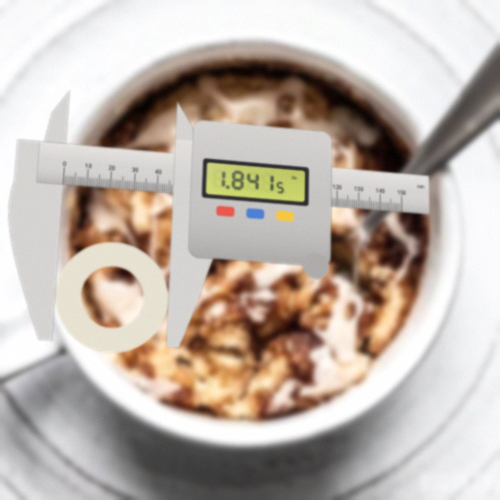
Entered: 1.8415 in
